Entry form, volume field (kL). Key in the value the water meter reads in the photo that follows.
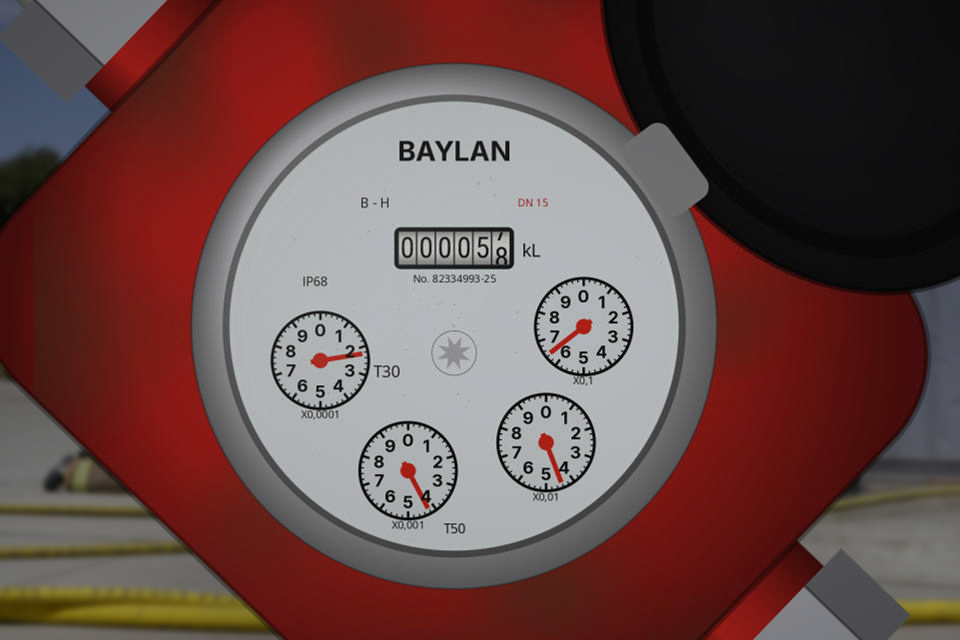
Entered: 57.6442 kL
